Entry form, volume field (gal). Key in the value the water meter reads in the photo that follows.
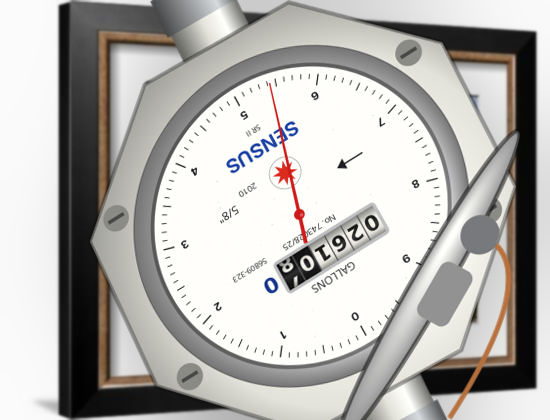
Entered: 261075.4 gal
